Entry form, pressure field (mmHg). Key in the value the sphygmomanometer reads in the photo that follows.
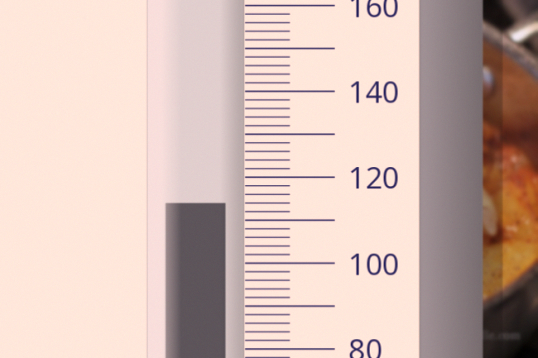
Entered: 114 mmHg
